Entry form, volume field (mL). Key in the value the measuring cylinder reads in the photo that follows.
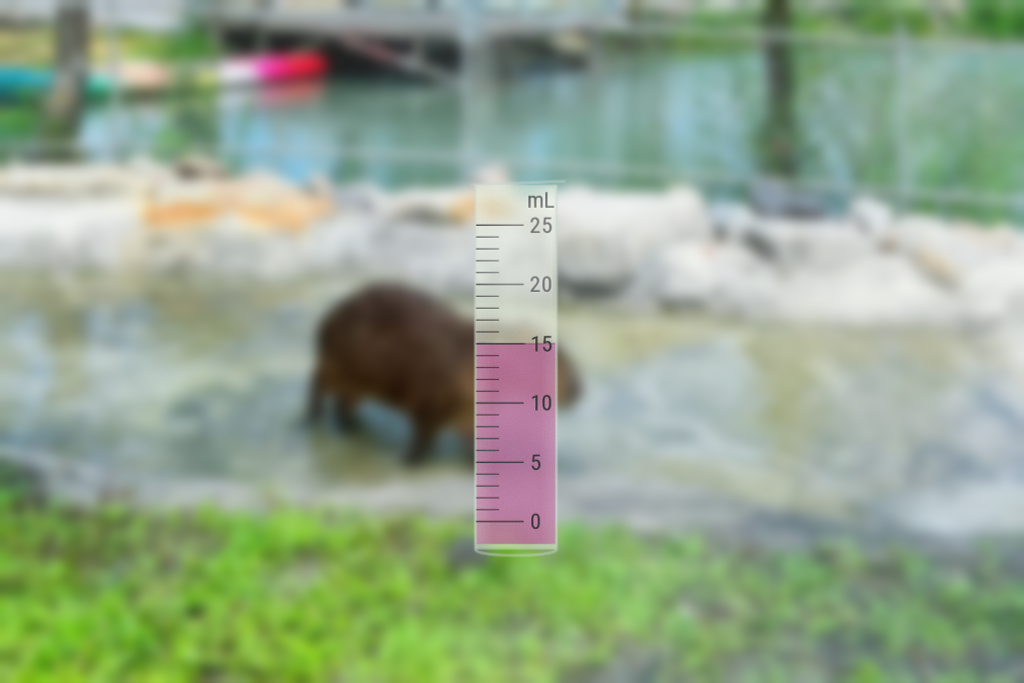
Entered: 15 mL
